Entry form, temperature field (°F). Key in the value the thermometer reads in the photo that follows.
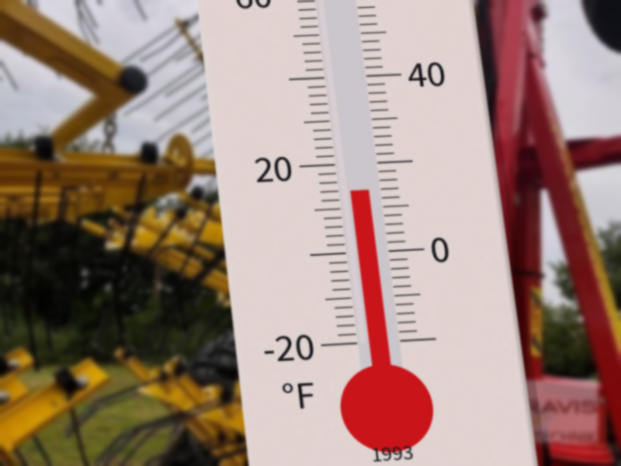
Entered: 14 °F
